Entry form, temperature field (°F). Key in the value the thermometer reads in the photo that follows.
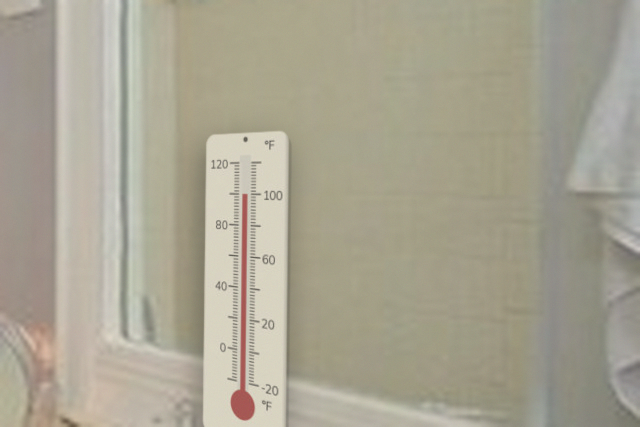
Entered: 100 °F
